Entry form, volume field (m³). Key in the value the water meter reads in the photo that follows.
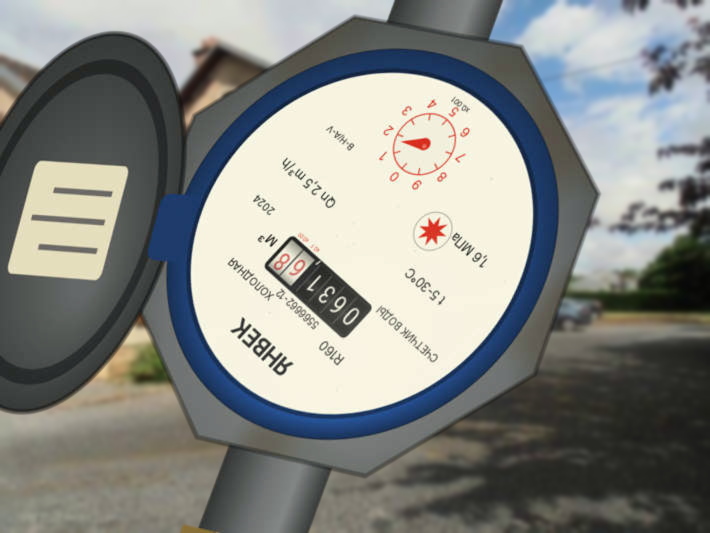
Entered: 631.681 m³
